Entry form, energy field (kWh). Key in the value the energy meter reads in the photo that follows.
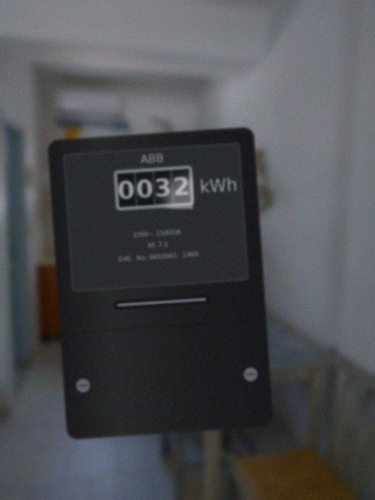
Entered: 32 kWh
